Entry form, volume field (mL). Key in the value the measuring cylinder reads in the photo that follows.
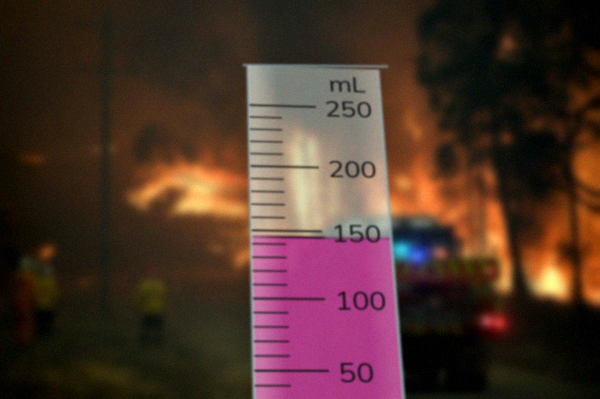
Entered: 145 mL
